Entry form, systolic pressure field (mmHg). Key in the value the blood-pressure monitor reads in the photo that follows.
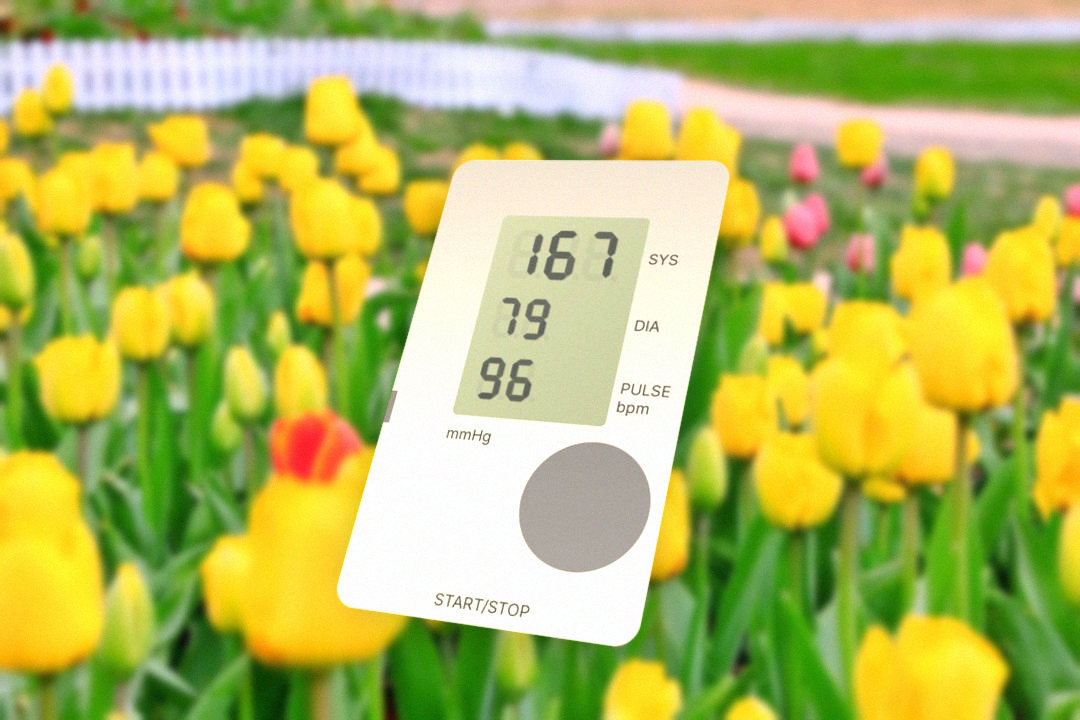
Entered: 167 mmHg
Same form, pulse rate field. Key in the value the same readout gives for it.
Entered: 96 bpm
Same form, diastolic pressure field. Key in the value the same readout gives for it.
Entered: 79 mmHg
